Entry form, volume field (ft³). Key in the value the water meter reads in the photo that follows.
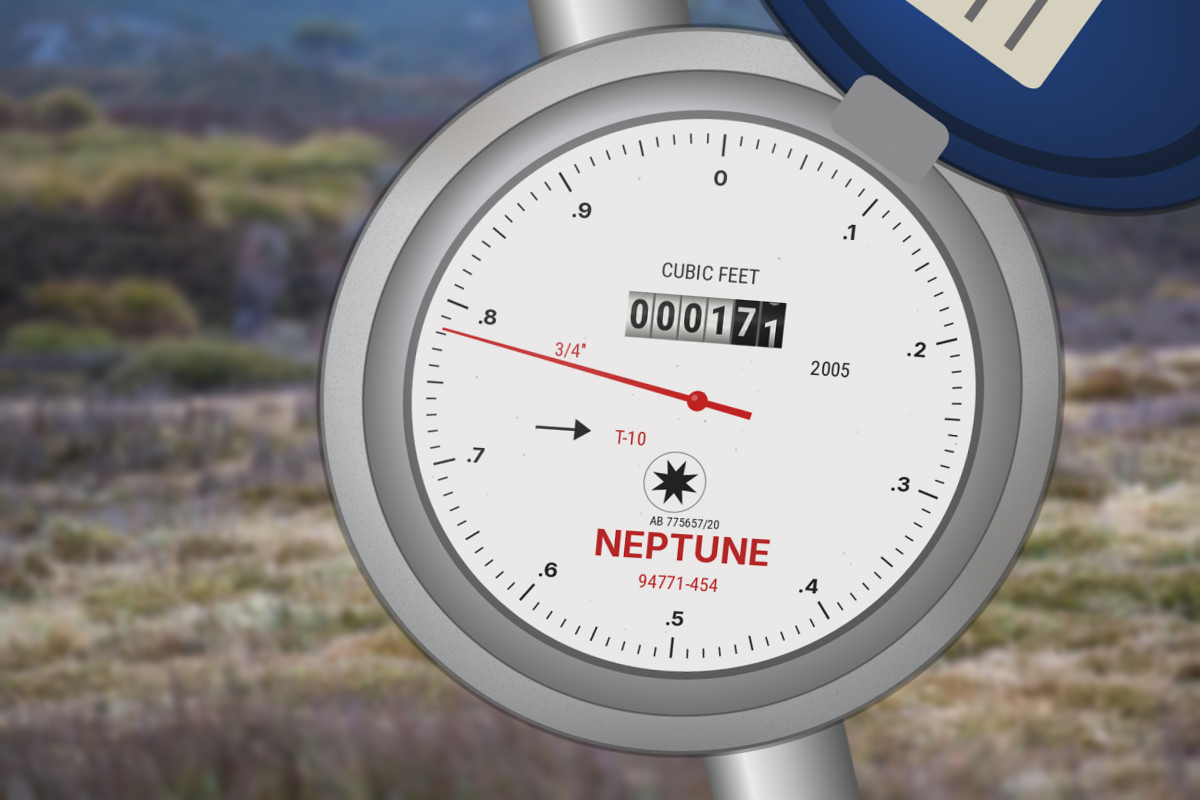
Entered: 170.78 ft³
